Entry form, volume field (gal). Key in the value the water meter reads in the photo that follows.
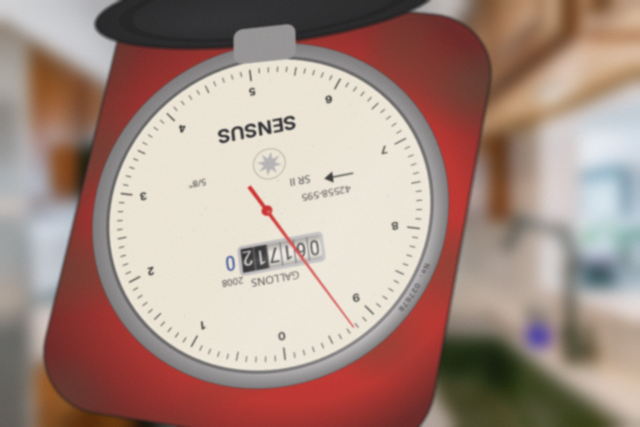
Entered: 617119.2 gal
